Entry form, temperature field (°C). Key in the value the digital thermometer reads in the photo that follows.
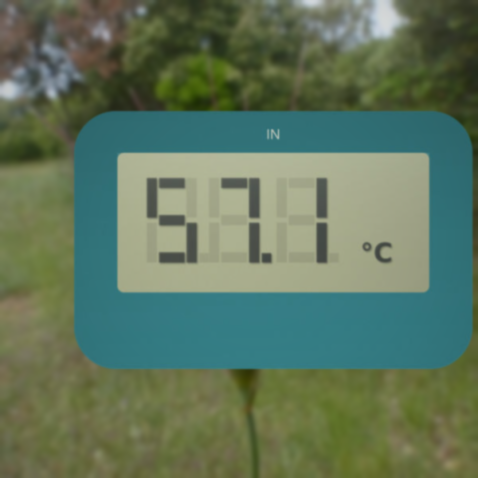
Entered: 57.1 °C
